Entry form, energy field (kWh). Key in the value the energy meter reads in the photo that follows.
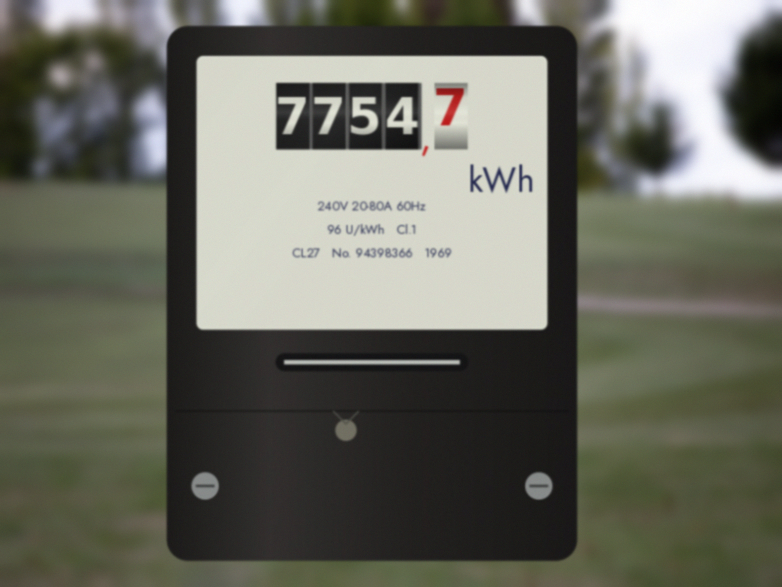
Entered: 7754.7 kWh
